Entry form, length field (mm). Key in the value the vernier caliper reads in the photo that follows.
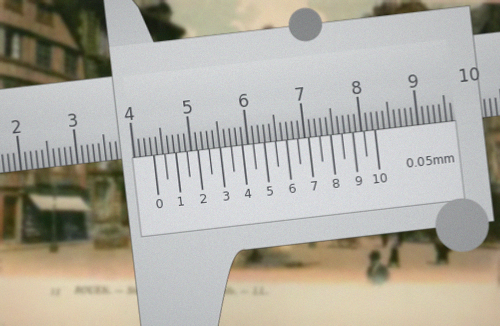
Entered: 43.4 mm
